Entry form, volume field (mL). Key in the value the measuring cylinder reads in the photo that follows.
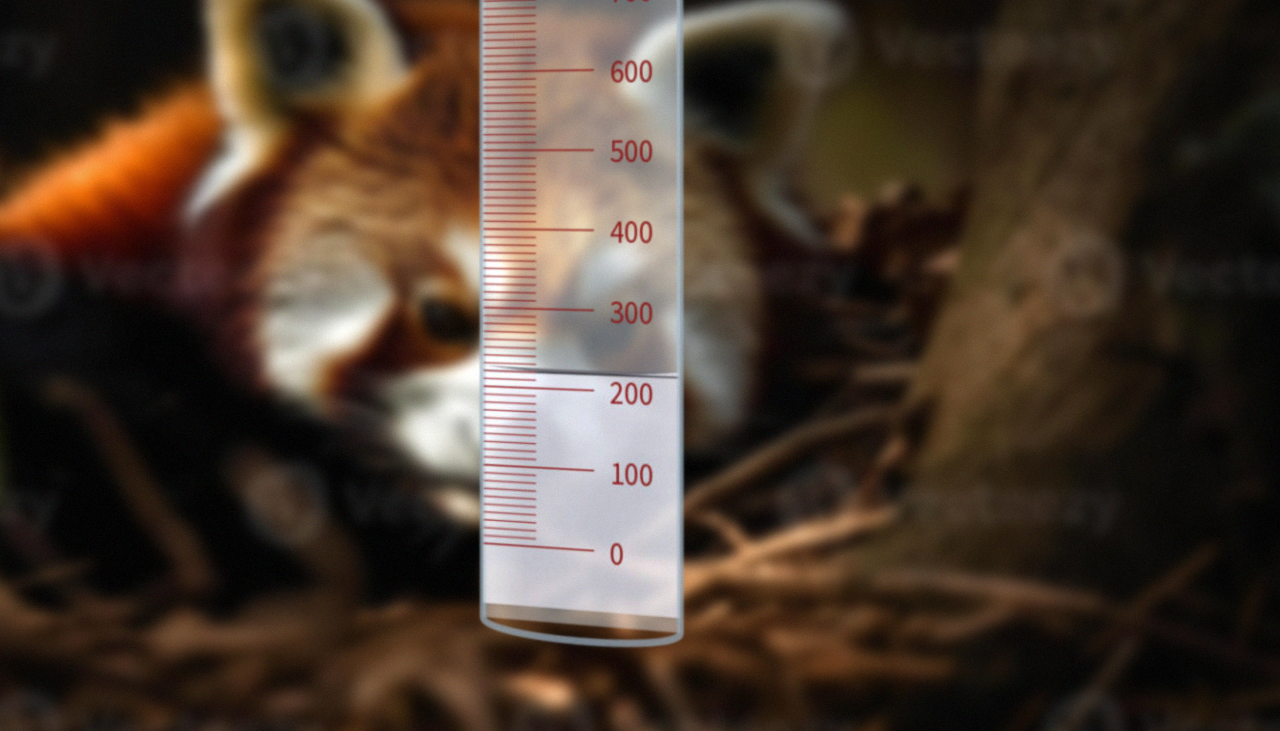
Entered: 220 mL
